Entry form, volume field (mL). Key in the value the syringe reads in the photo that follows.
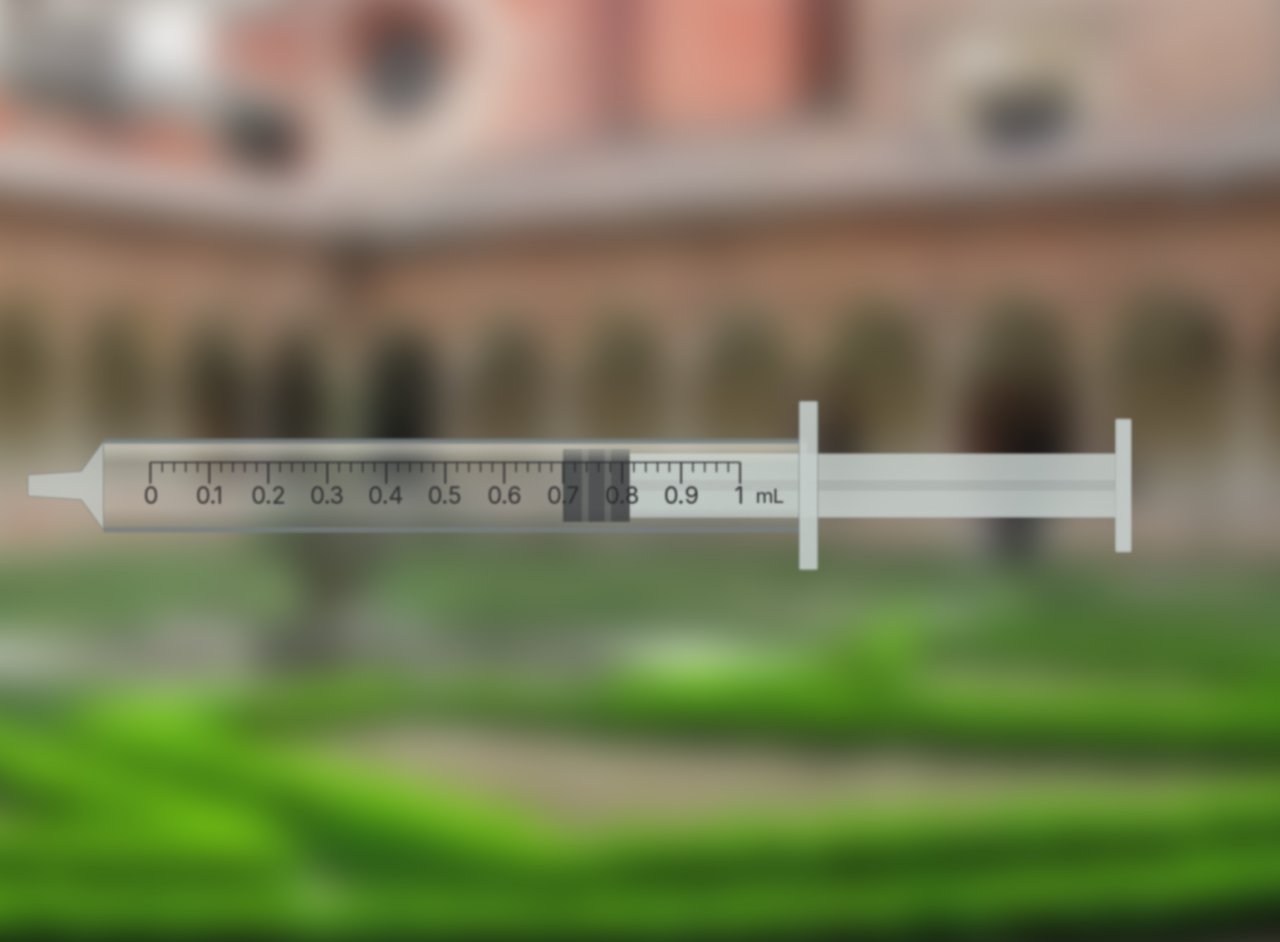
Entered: 0.7 mL
